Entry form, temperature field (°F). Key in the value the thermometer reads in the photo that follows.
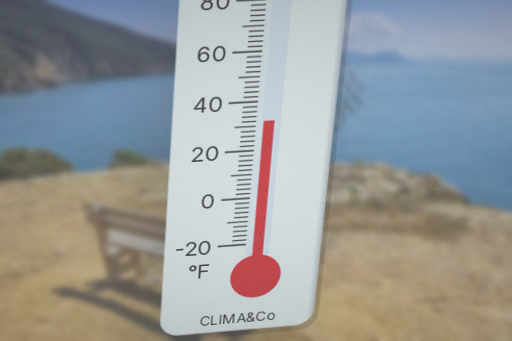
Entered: 32 °F
